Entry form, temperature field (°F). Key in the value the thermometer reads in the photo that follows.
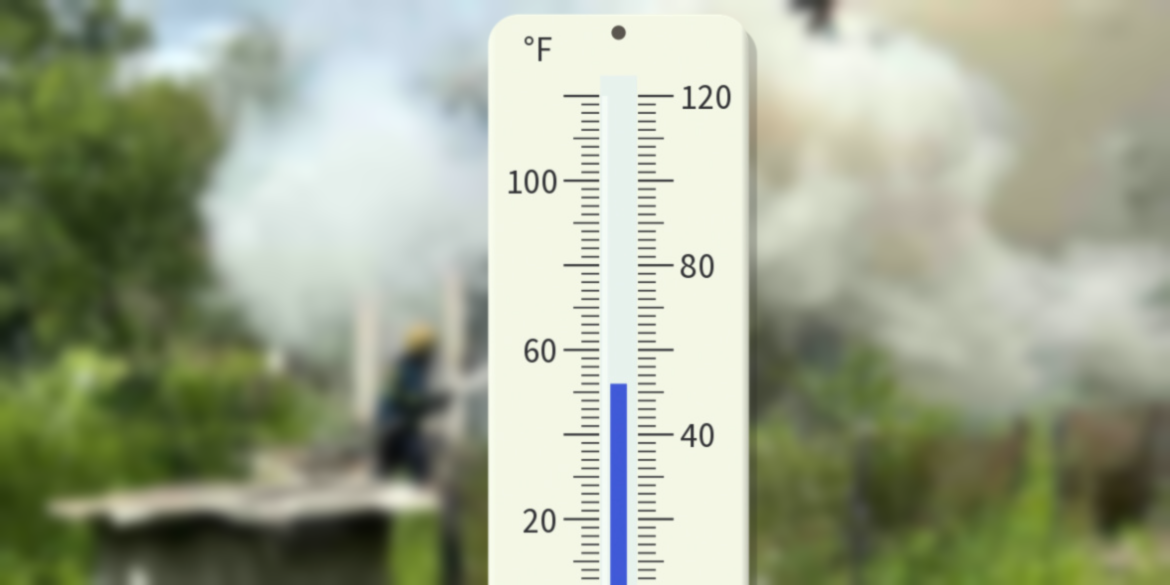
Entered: 52 °F
